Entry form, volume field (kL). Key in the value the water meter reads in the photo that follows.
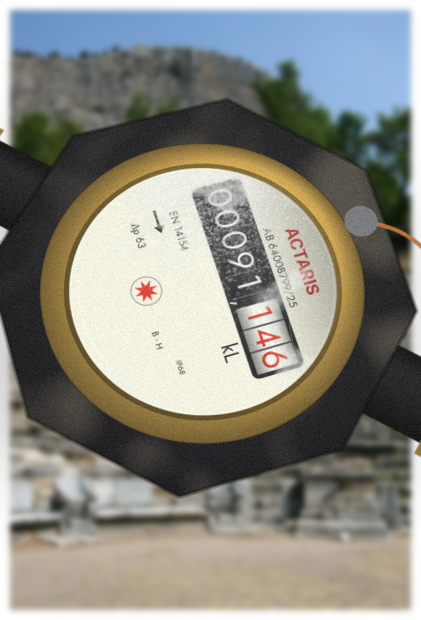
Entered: 91.146 kL
